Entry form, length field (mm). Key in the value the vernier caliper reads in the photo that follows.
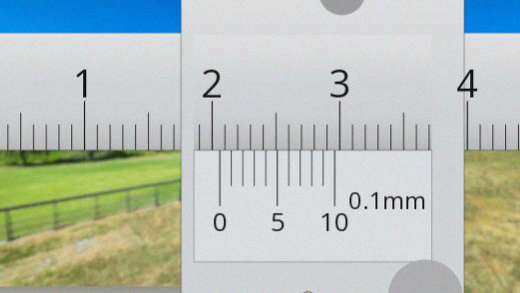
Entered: 20.6 mm
